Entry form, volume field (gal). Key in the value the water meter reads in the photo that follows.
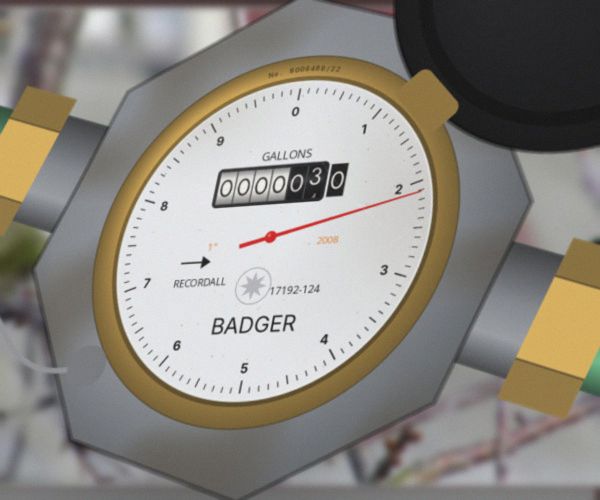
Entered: 32.1 gal
